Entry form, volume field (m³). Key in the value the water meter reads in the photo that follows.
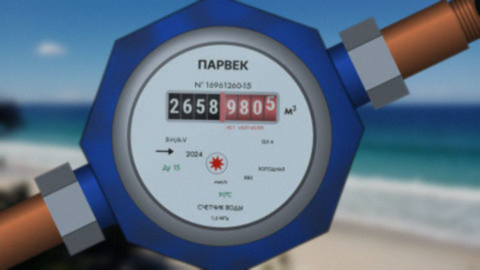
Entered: 2658.9805 m³
